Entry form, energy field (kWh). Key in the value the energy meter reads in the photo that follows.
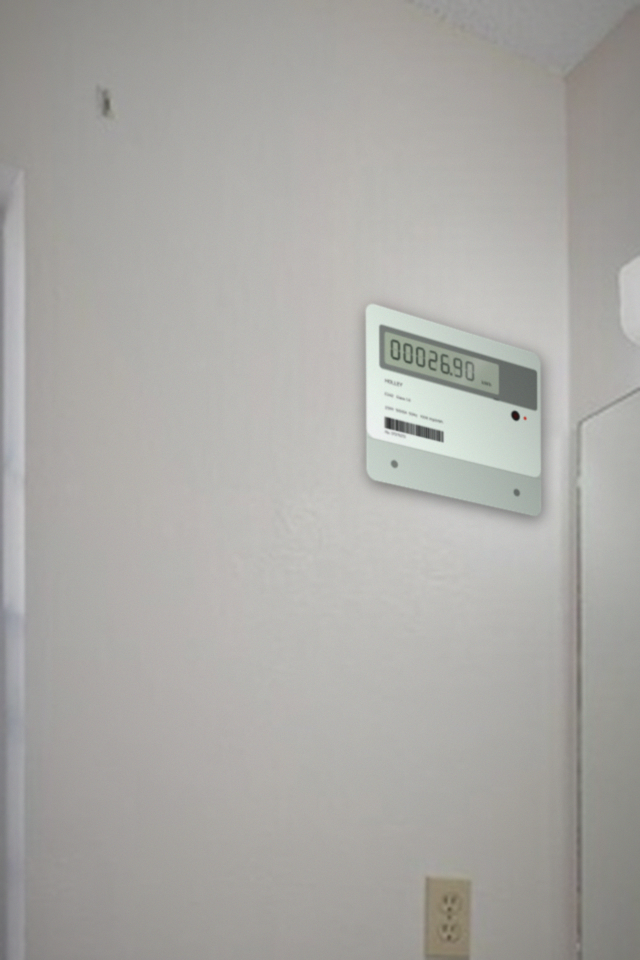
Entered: 26.90 kWh
